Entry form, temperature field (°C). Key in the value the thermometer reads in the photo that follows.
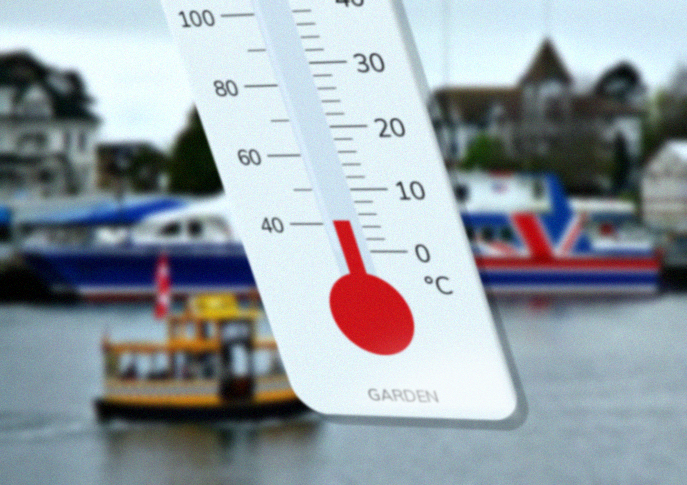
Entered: 5 °C
